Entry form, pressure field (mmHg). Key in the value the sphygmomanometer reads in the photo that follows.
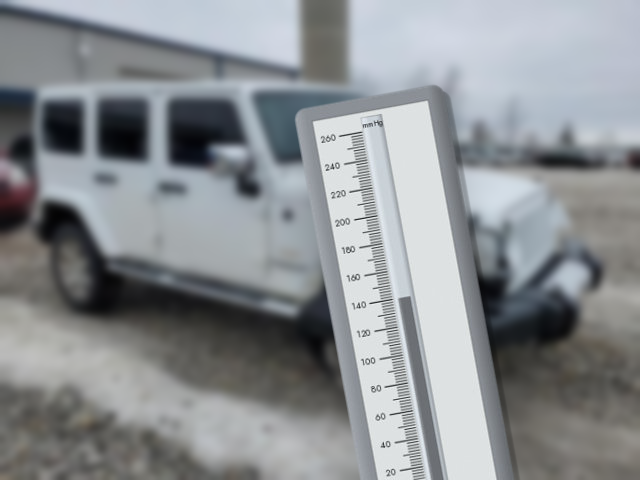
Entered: 140 mmHg
